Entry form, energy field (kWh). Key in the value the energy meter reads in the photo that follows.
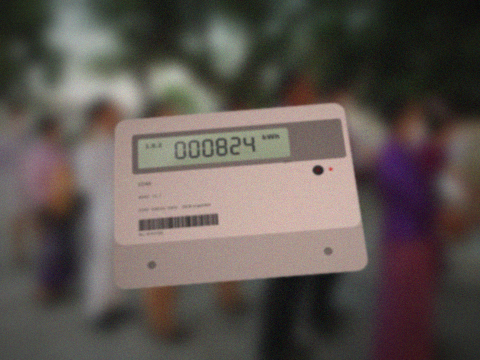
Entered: 824 kWh
